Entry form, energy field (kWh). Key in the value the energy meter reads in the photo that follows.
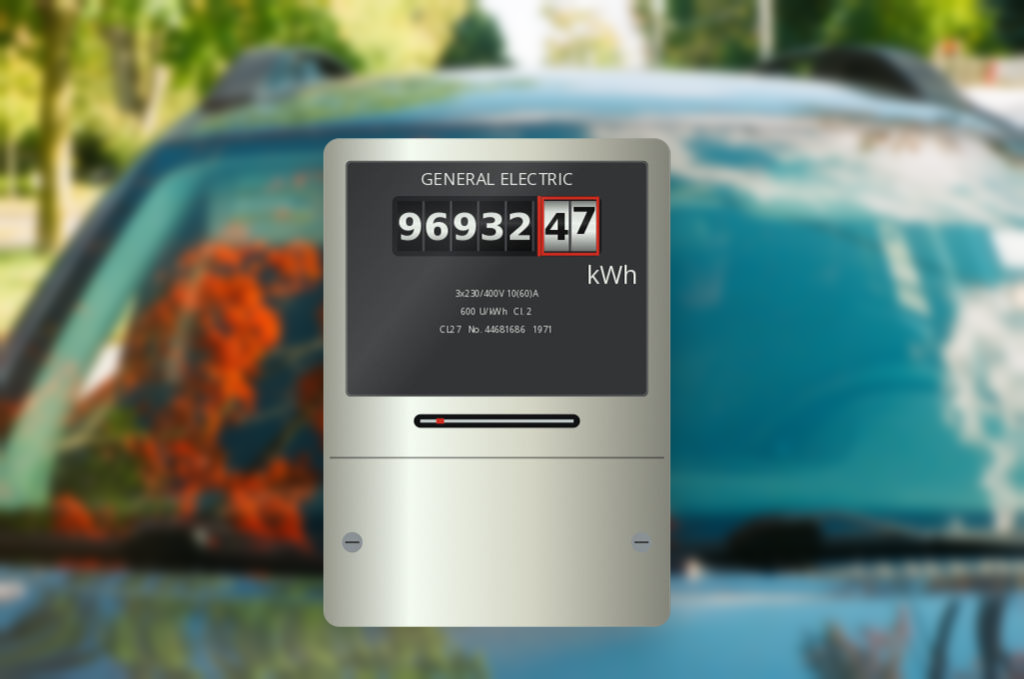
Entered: 96932.47 kWh
